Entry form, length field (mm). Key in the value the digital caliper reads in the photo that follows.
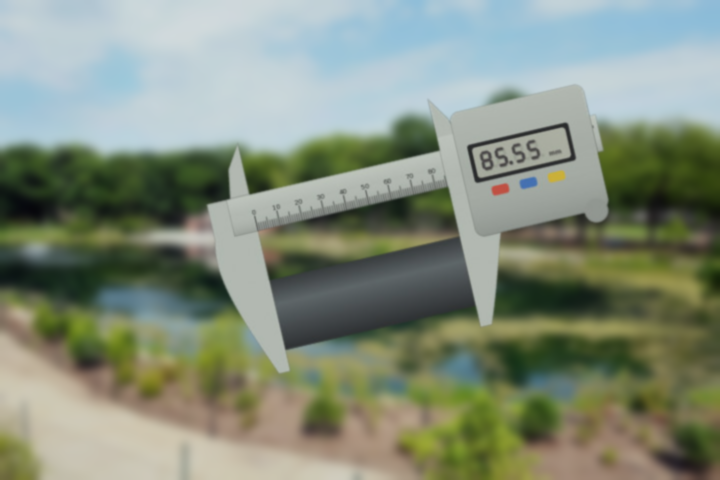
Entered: 85.55 mm
